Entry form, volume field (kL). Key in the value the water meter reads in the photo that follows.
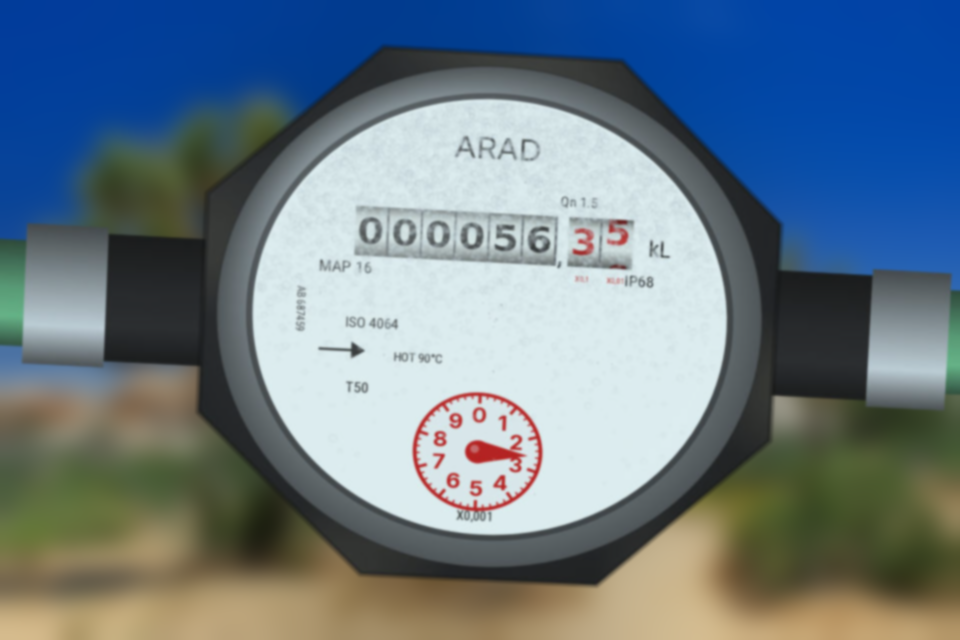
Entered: 56.352 kL
